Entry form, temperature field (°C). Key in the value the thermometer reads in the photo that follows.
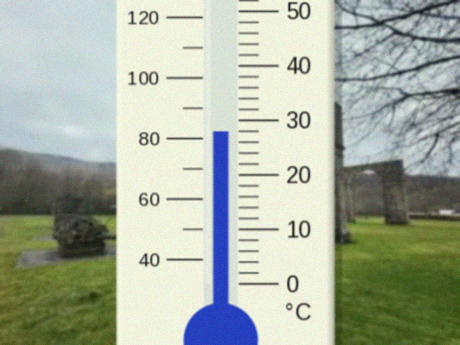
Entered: 28 °C
